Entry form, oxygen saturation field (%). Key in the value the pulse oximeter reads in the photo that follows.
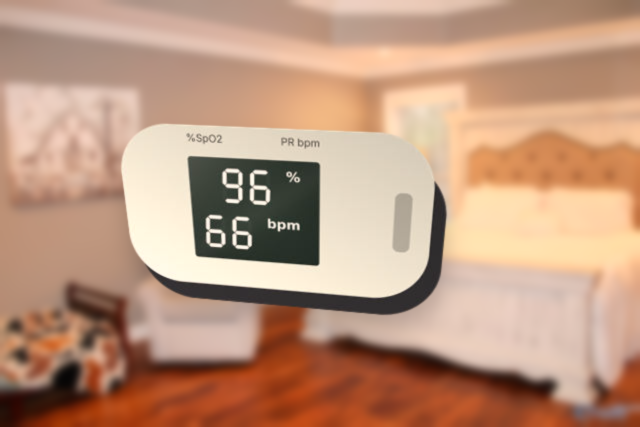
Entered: 96 %
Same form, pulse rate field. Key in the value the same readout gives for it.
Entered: 66 bpm
